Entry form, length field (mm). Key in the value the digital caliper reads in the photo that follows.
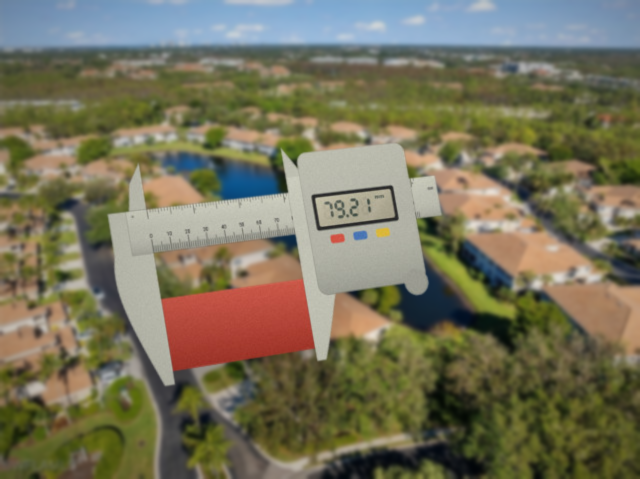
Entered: 79.21 mm
